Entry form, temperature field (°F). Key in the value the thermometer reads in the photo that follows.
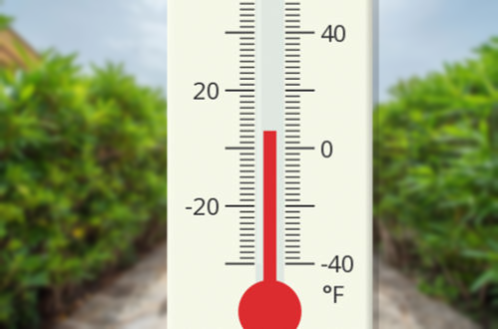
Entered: 6 °F
